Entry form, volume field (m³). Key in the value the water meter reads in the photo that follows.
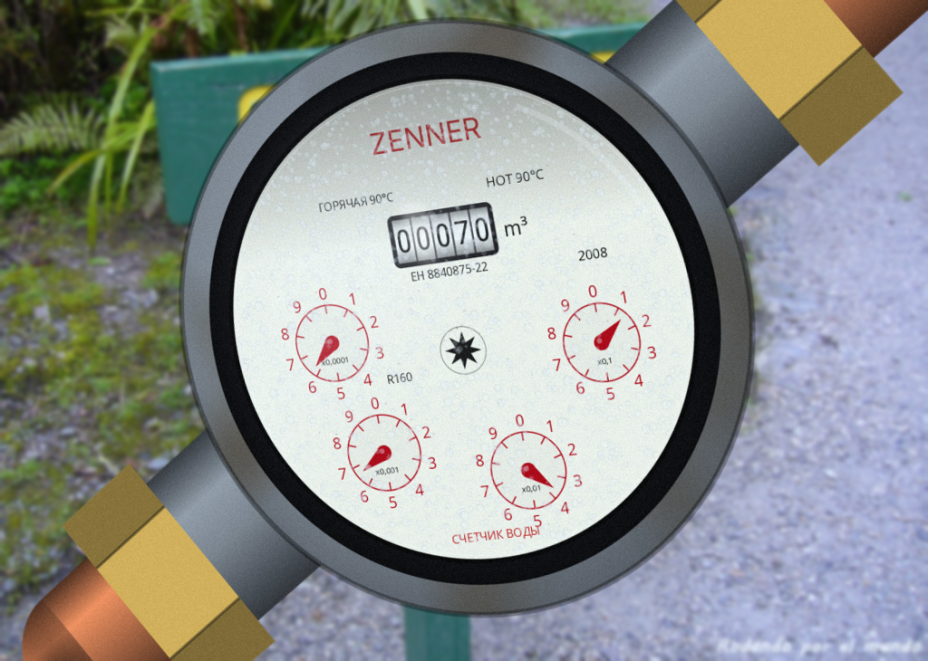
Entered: 70.1366 m³
